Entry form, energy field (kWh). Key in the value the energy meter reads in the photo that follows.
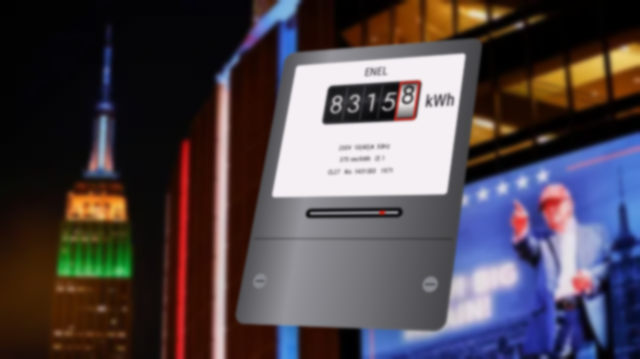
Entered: 8315.8 kWh
